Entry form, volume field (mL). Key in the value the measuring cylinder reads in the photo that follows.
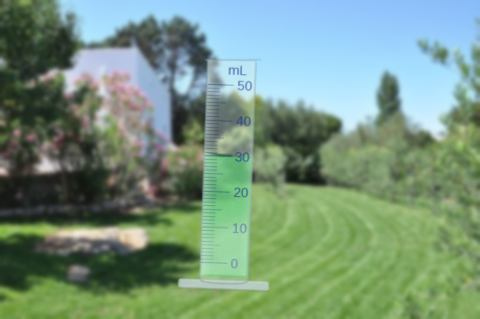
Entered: 30 mL
